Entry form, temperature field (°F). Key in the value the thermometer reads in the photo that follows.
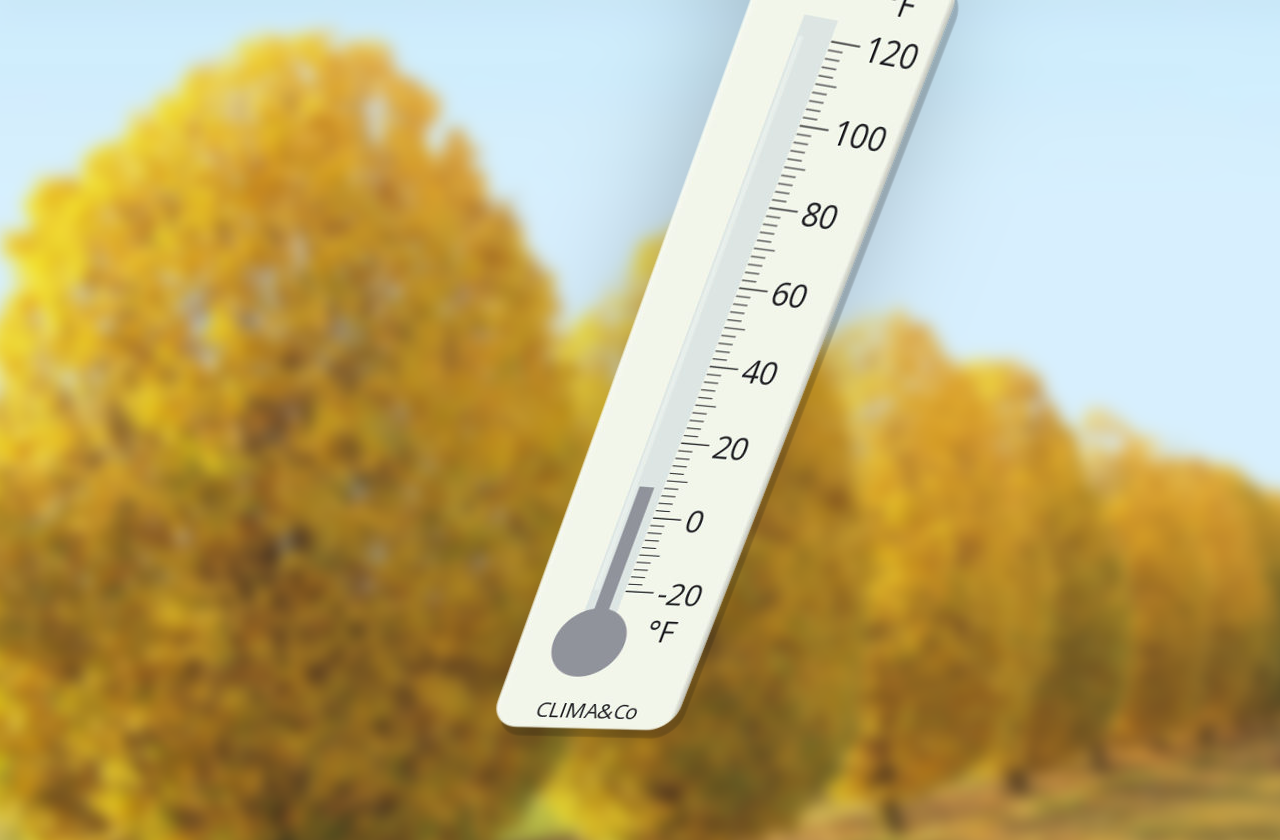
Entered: 8 °F
